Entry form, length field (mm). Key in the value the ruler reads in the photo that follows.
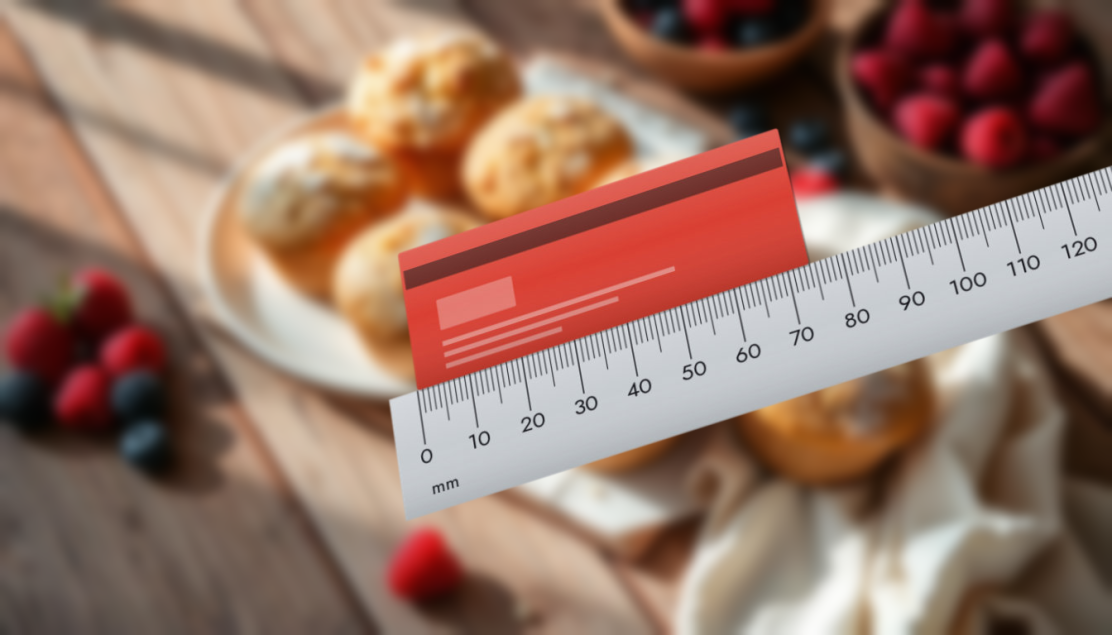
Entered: 74 mm
